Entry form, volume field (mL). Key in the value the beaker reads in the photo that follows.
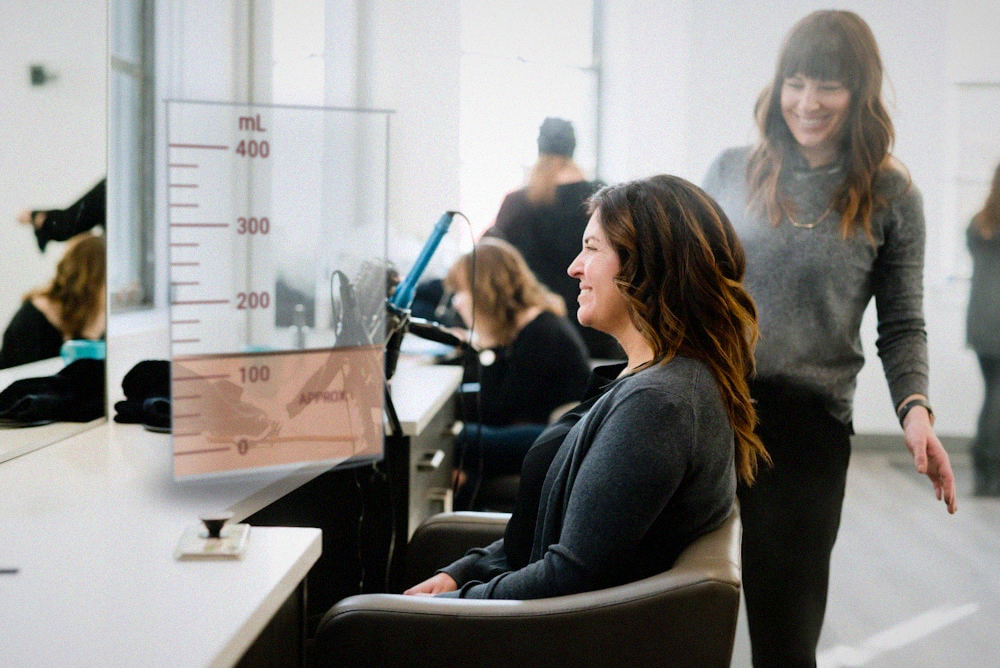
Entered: 125 mL
